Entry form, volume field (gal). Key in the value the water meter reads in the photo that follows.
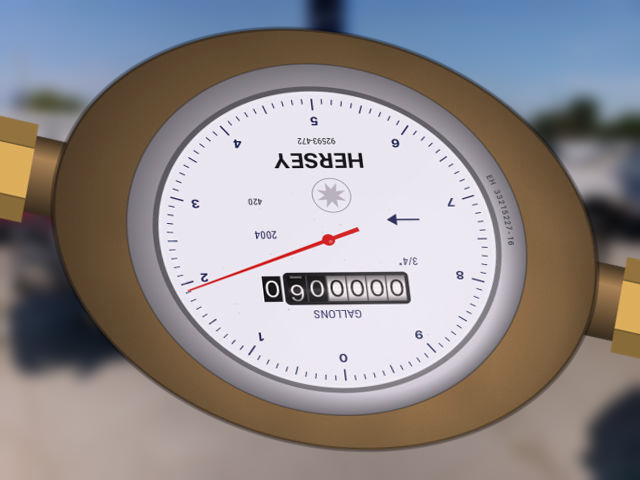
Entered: 61.9 gal
